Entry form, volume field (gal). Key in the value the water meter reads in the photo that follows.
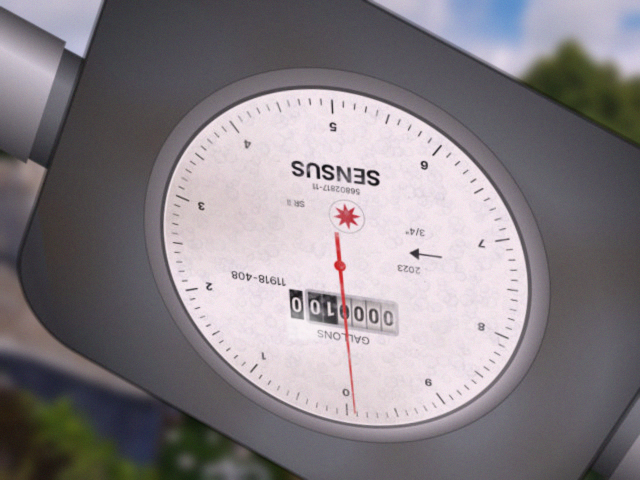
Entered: 99.9 gal
